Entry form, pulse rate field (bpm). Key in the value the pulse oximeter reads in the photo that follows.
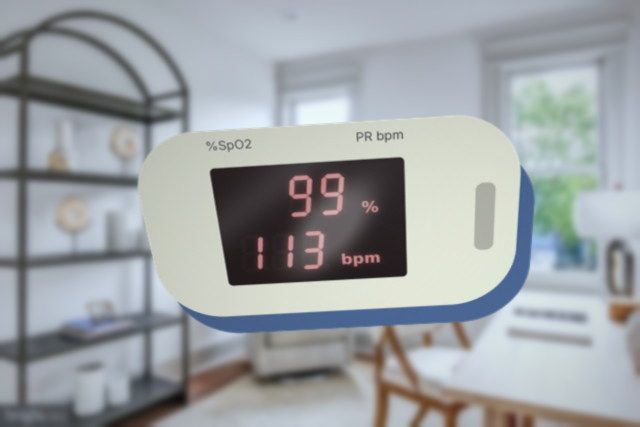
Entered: 113 bpm
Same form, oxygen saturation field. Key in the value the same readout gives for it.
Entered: 99 %
